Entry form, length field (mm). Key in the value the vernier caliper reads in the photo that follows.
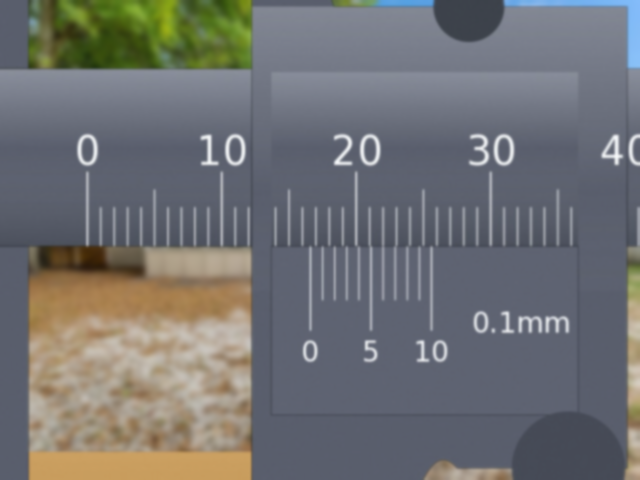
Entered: 16.6 mm
